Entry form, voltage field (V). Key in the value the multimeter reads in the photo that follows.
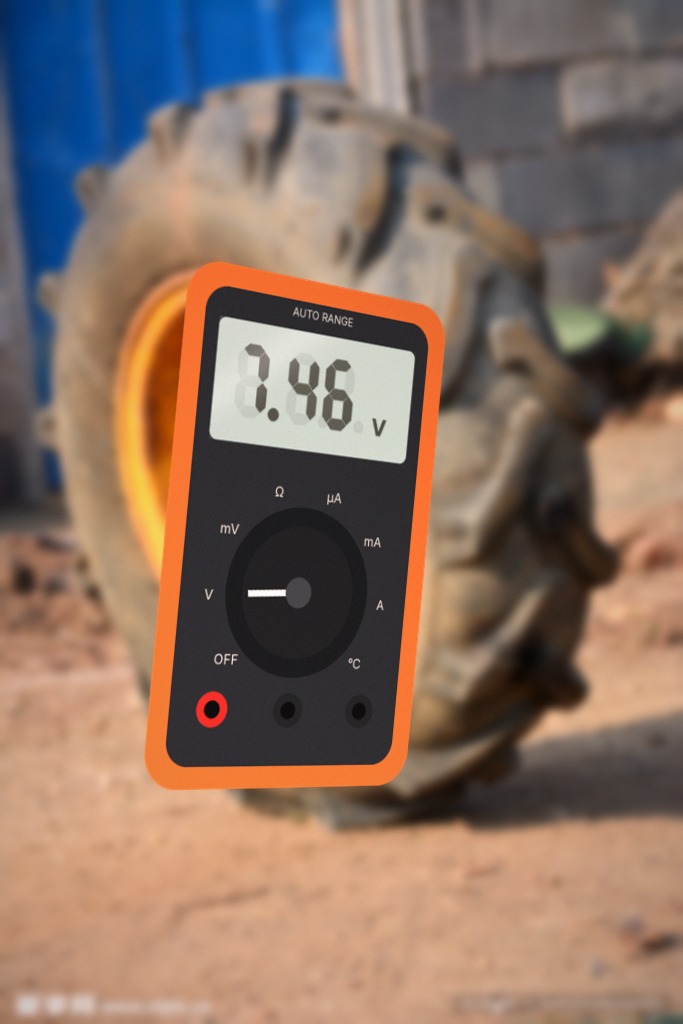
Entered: 7.46 V
